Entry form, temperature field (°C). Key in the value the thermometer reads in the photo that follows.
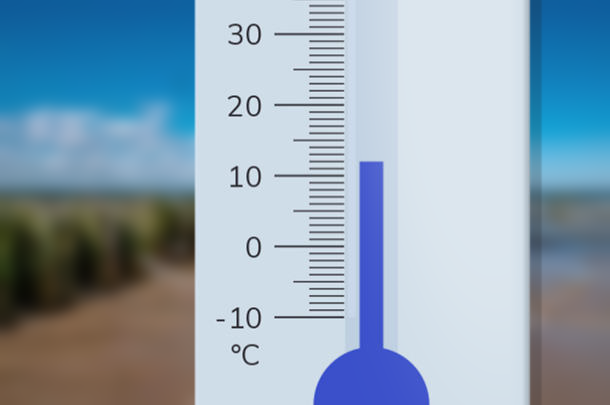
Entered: 12 °C
